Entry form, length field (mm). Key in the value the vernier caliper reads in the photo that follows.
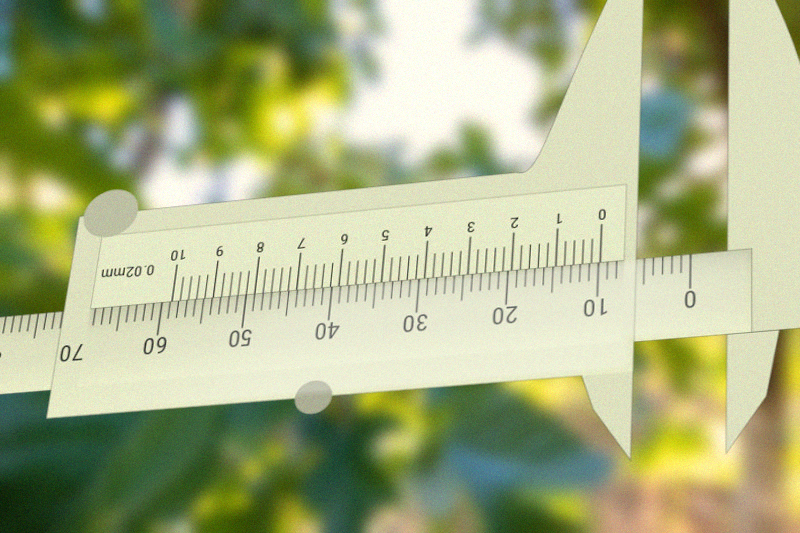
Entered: 9.8 mm
